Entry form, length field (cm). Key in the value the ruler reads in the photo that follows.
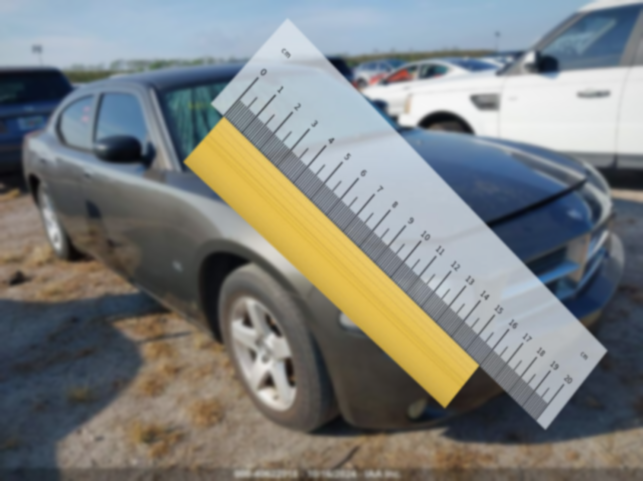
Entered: 16 cm
